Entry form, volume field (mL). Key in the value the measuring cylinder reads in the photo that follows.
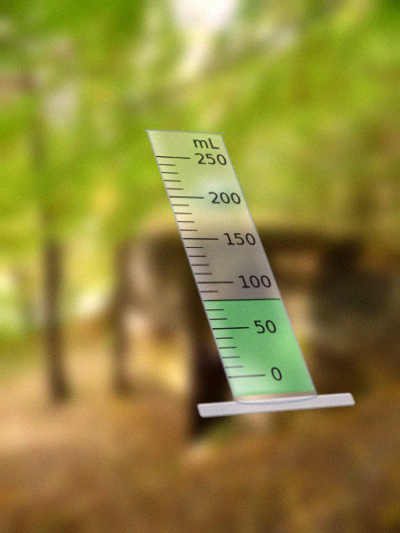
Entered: 80 mL
